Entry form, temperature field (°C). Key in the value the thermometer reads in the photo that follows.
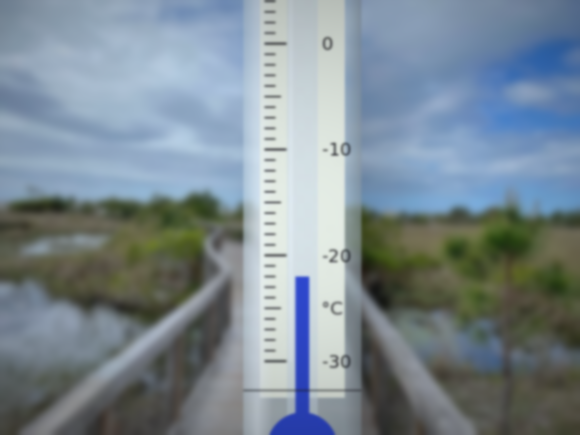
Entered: -22 °C
